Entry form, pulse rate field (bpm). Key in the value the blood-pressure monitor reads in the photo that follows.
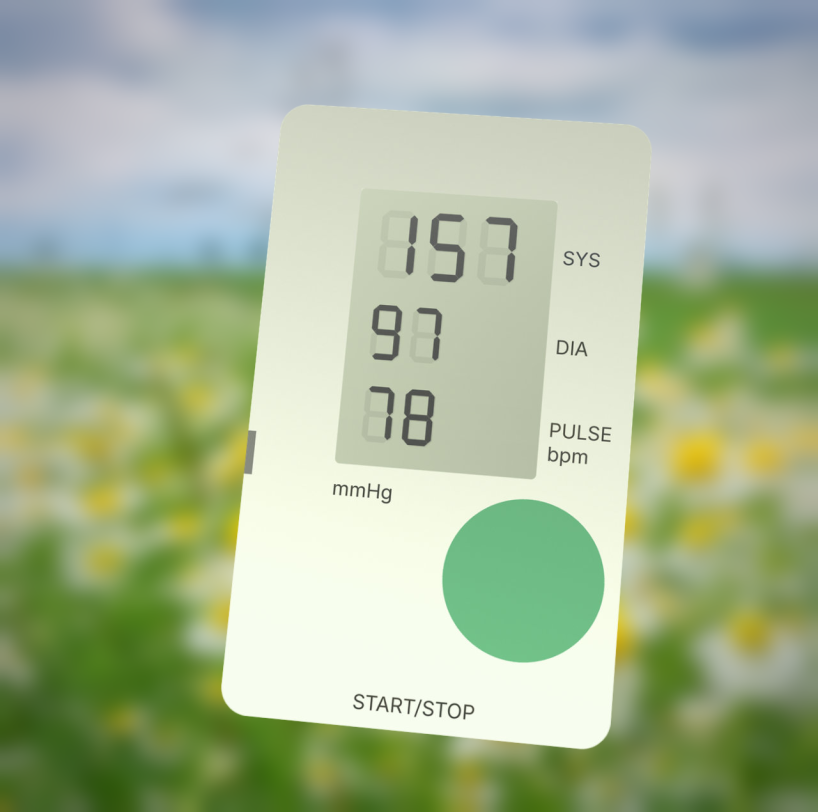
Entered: 78 bpm
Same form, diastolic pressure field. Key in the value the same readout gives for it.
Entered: 97 mmHg
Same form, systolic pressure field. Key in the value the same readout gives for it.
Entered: 157 mmHg
